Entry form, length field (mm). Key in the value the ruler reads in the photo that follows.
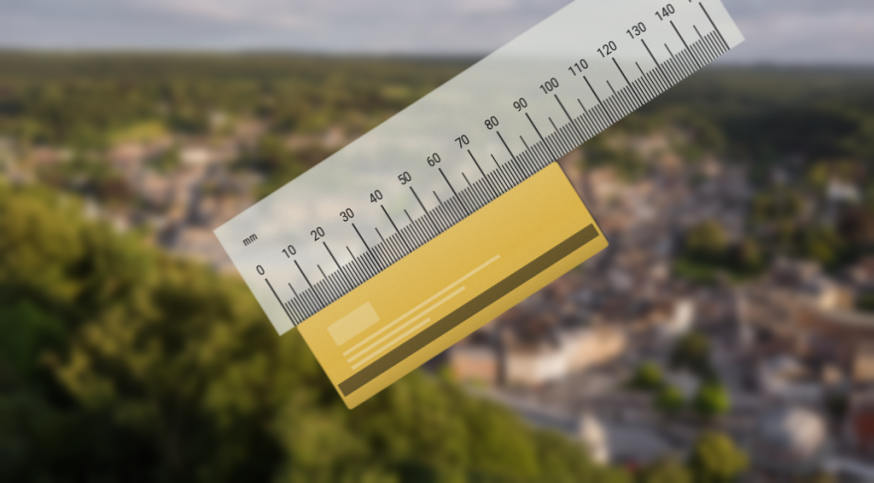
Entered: 90 mm
